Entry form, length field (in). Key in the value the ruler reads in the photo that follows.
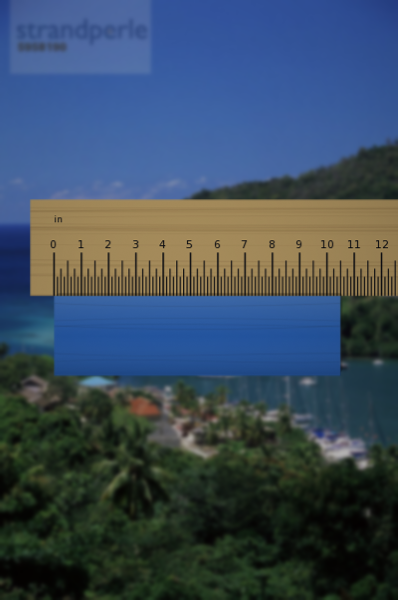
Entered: 10.5 in
